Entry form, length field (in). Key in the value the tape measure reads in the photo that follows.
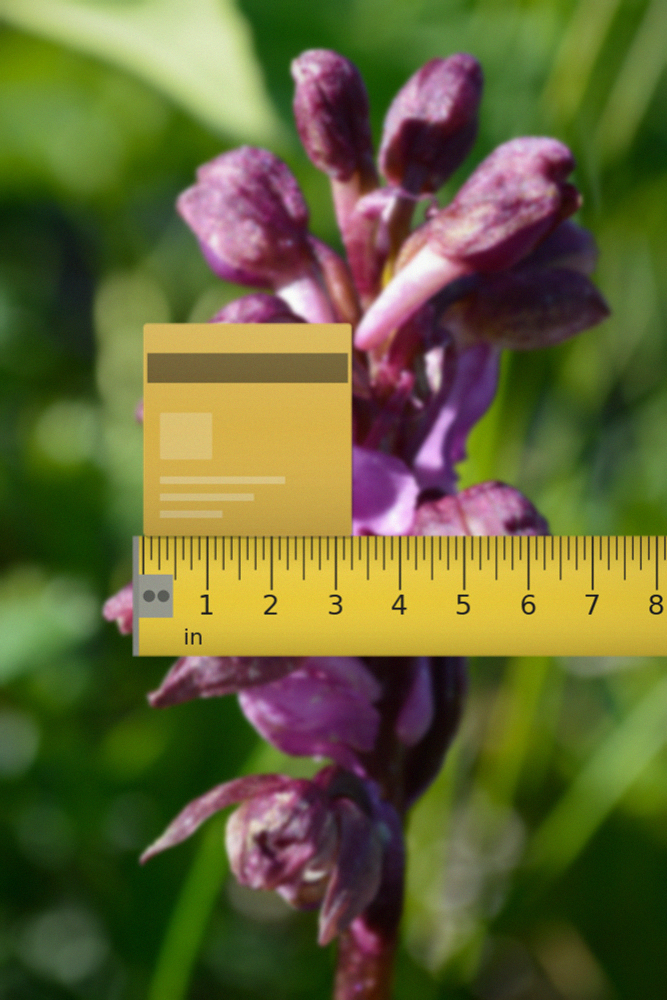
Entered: 3.25 in
